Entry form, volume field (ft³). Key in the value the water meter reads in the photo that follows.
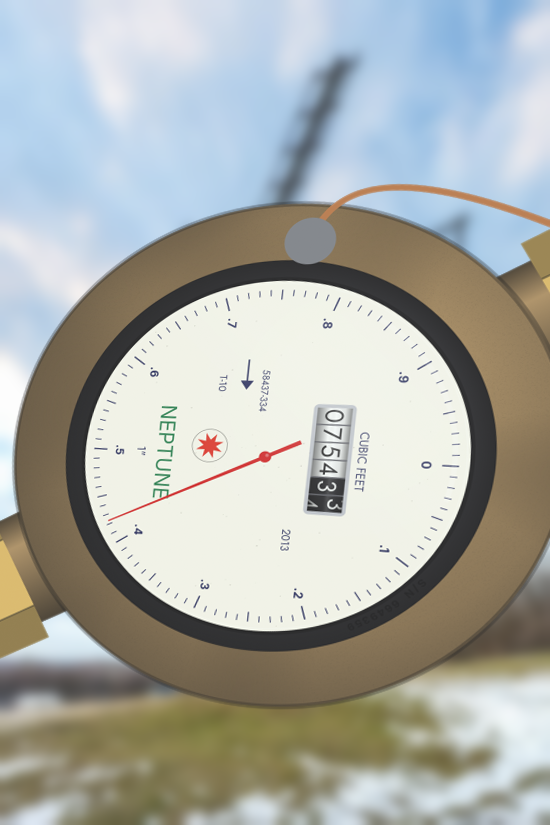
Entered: 75433.42 ft³
